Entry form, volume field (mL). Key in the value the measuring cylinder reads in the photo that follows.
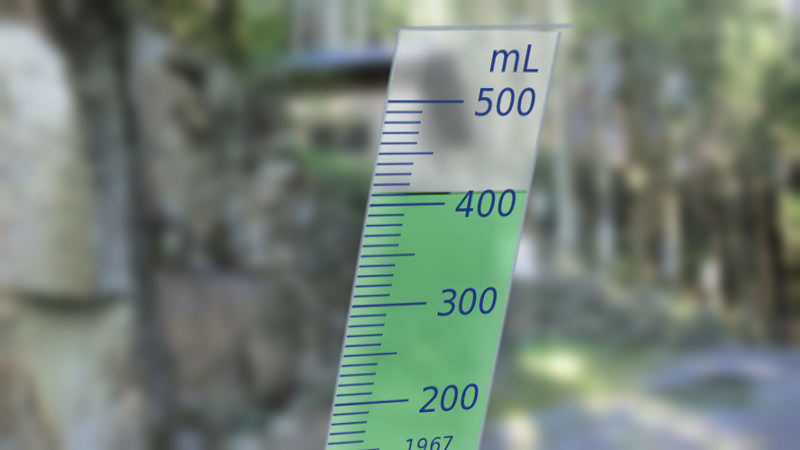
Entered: 410 mL
